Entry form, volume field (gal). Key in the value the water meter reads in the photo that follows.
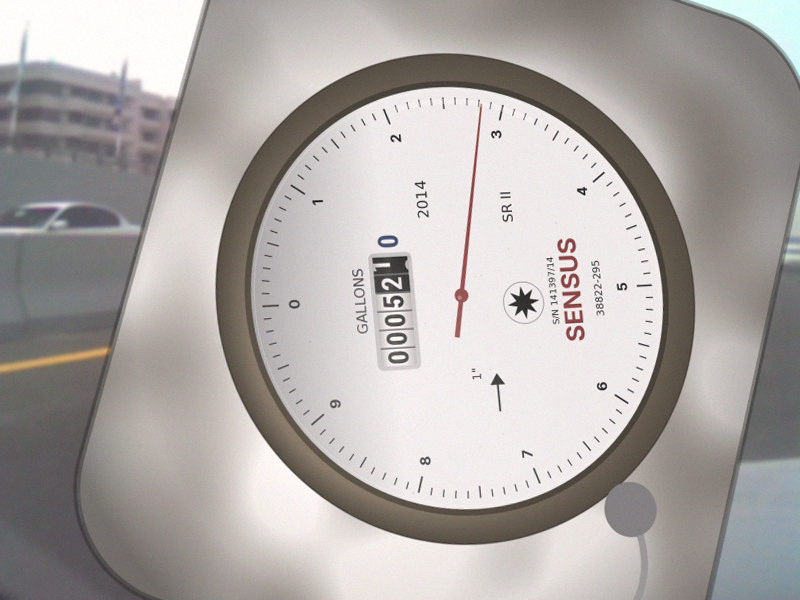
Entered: 5212.8 gal
